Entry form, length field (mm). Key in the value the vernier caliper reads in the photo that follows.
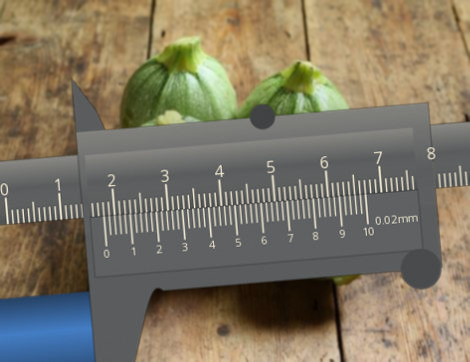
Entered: 18.0 mm
